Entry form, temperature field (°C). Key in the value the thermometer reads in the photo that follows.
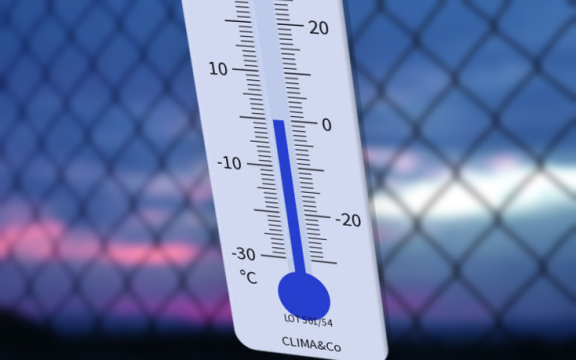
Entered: 0 °C
